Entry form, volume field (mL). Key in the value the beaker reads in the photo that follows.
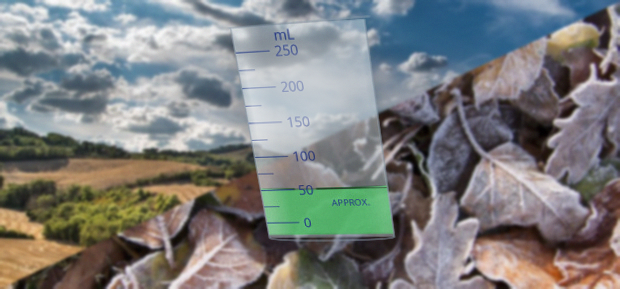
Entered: 50 mL
